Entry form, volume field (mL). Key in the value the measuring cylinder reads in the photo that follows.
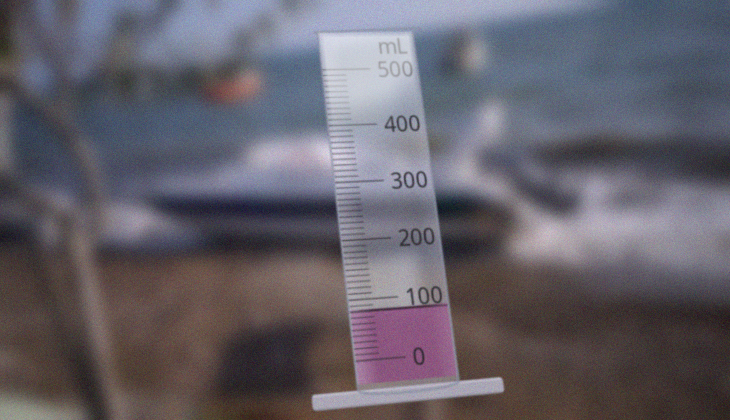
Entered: 80 mL
